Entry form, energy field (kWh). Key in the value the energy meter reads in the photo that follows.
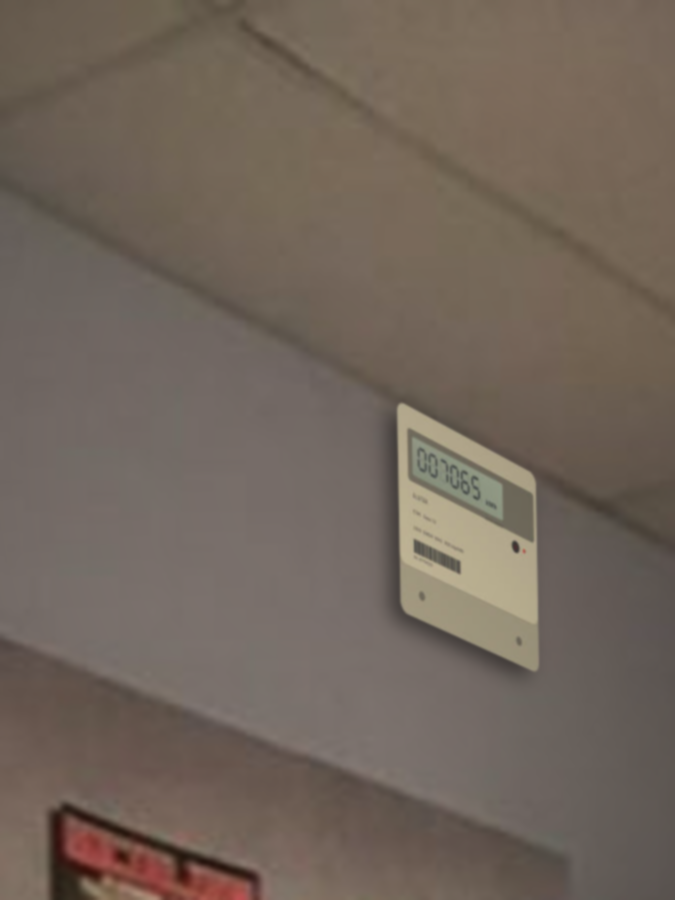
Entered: 7065 kWh
